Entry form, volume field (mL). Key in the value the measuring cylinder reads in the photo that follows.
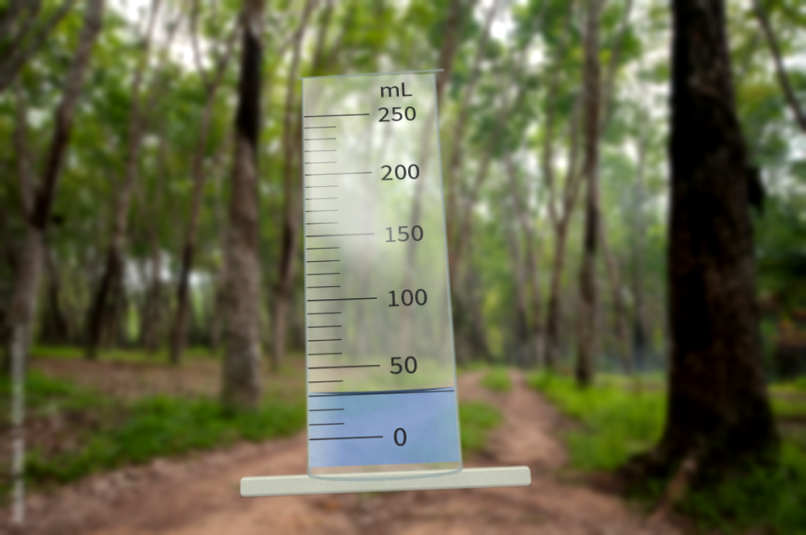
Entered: 30 mL
